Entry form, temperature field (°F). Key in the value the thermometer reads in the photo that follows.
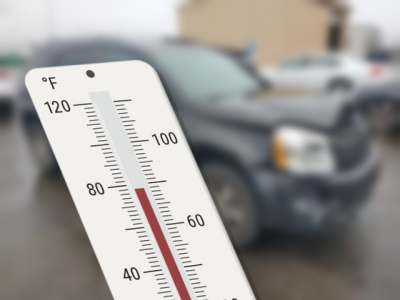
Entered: 78 °F
